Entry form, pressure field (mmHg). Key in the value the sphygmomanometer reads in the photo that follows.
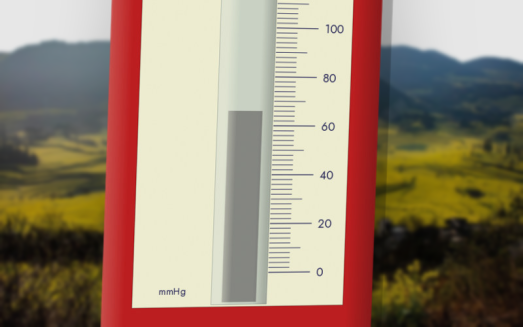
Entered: 66 mmHg
